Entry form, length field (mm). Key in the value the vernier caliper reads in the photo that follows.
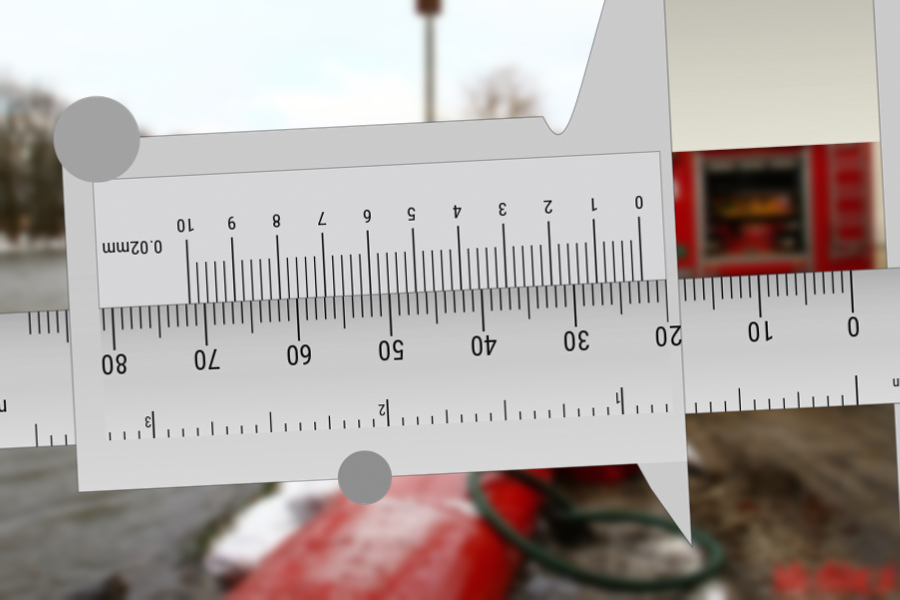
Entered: 22.6 mm
